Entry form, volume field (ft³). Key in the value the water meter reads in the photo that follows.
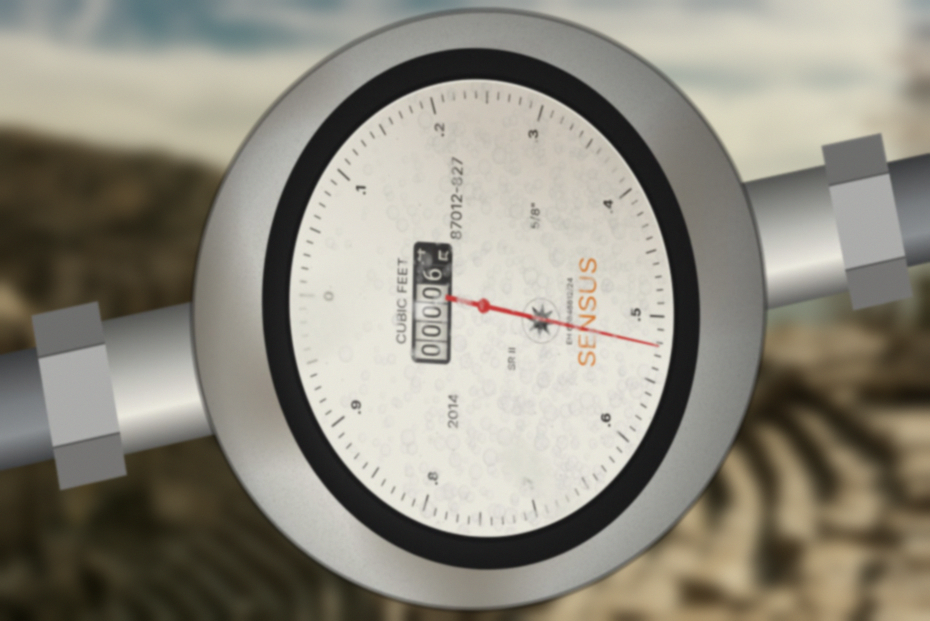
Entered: 64.52 ft³
